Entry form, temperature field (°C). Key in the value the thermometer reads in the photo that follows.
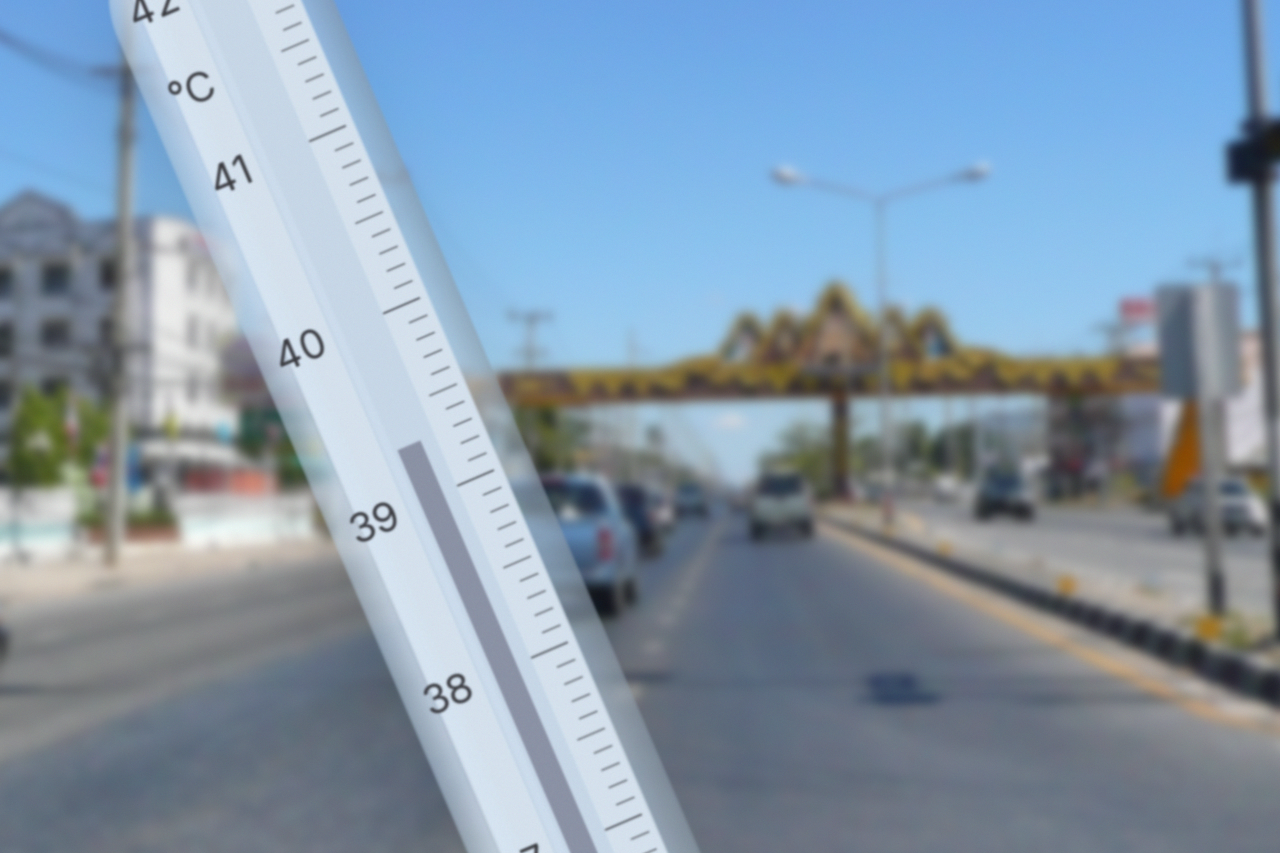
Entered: 39.3 °C
